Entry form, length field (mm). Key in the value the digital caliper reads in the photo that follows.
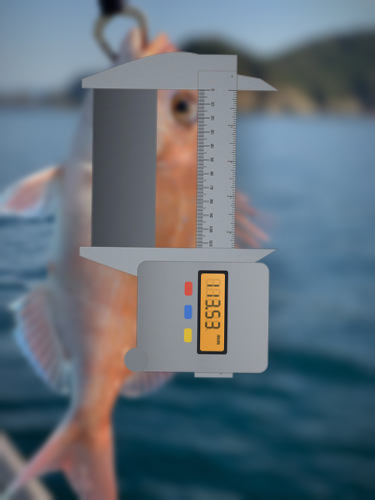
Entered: 113.53 mm
